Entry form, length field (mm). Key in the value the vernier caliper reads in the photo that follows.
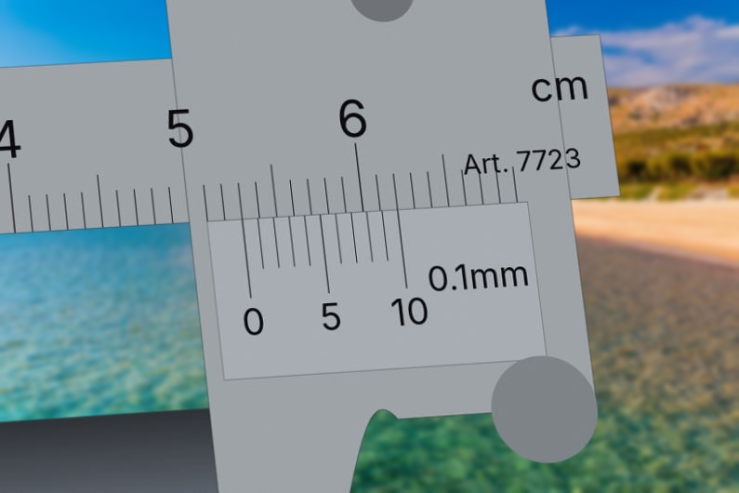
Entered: 53.0 mm
